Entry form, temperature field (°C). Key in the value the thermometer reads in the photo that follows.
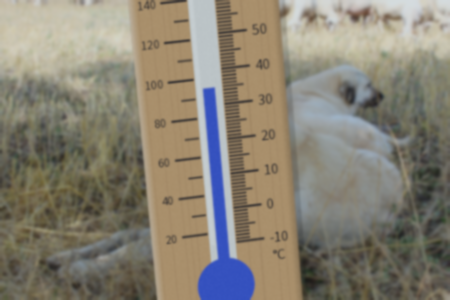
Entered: 35 °C
